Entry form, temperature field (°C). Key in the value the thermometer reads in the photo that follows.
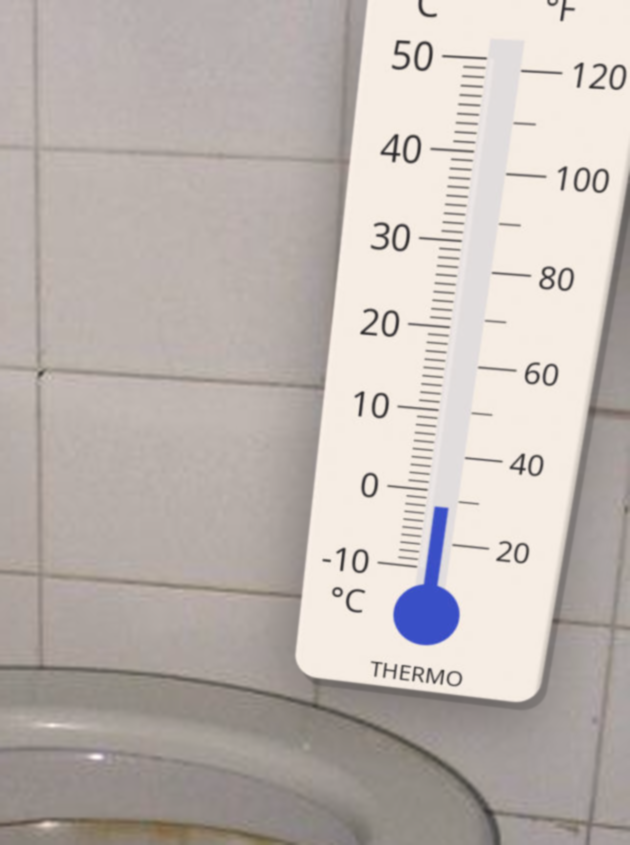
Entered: -2 °C
